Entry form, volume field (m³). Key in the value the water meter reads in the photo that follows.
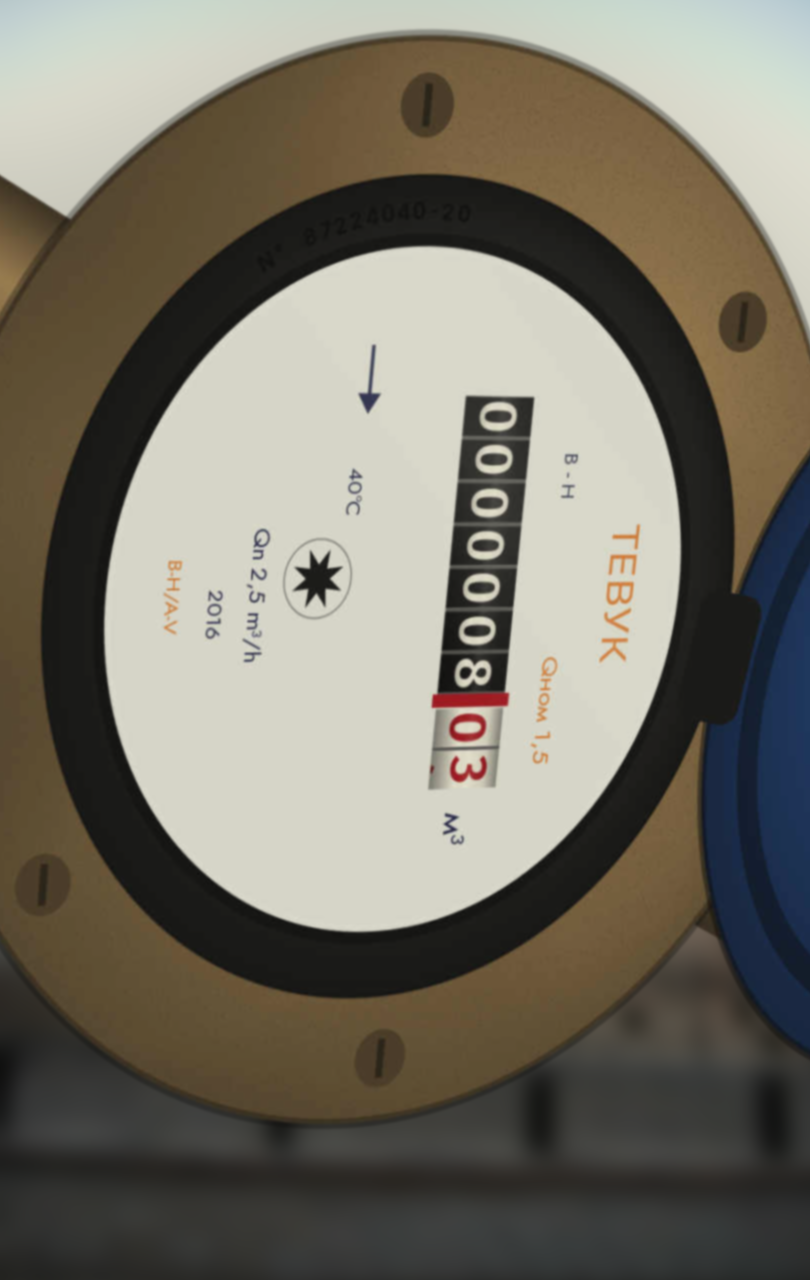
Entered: 8.03 m³
